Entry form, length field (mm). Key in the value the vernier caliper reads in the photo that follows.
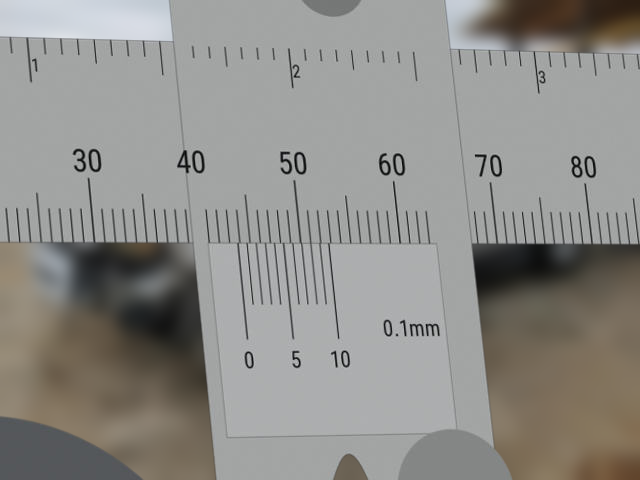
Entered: 43.8 mm
